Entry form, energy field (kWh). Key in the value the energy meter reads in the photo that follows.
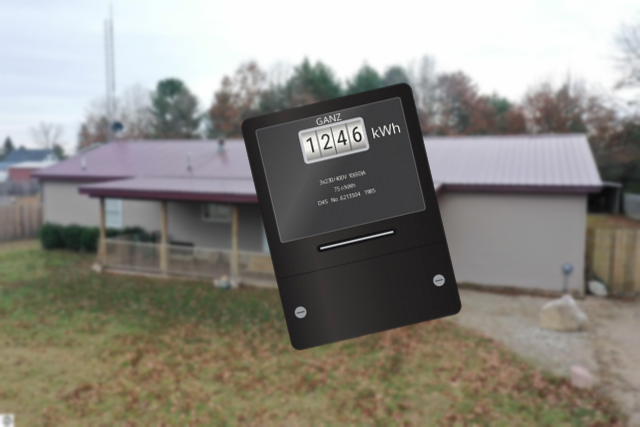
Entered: 1246 kWh
